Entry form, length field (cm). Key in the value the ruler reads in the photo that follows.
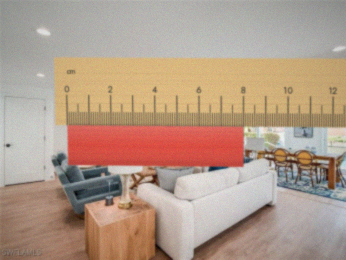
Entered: 8 cm
